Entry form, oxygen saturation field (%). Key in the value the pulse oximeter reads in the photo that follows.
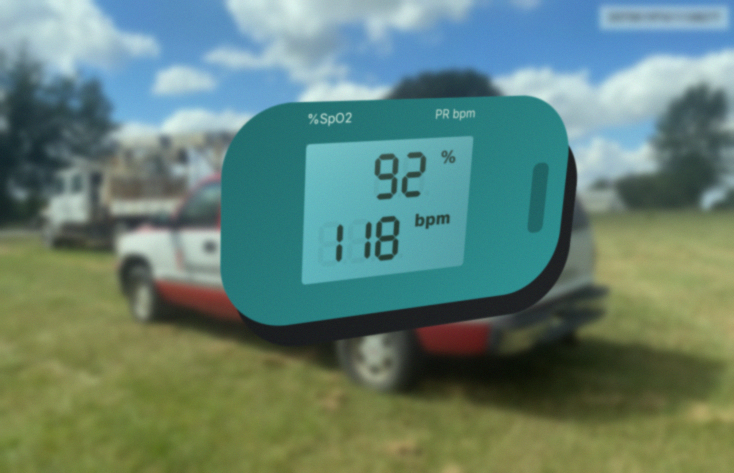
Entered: 92 %
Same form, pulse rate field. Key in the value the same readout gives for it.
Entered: 118 bpm
